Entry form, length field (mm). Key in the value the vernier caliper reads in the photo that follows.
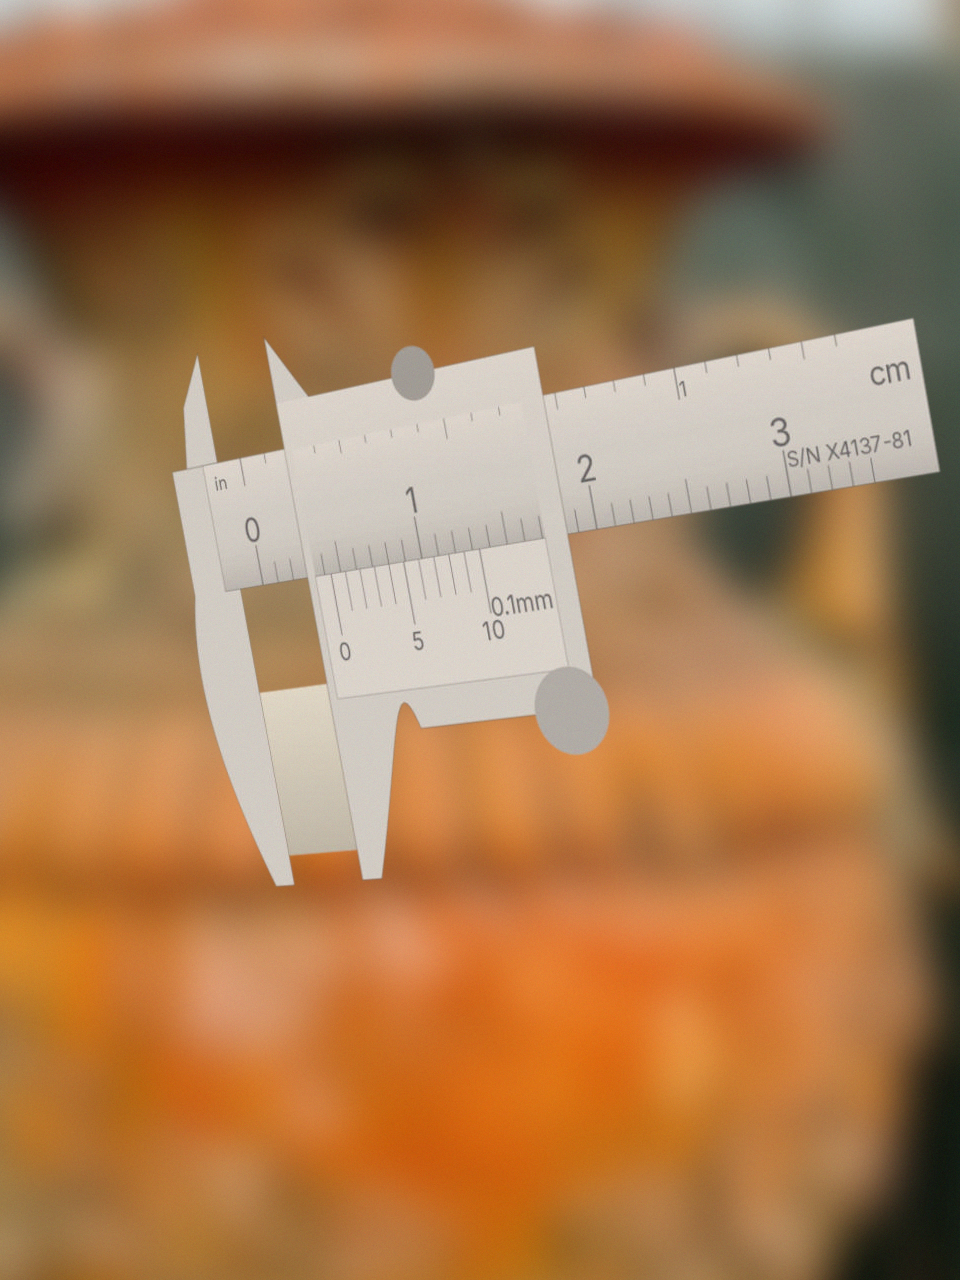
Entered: 4.4 mm
